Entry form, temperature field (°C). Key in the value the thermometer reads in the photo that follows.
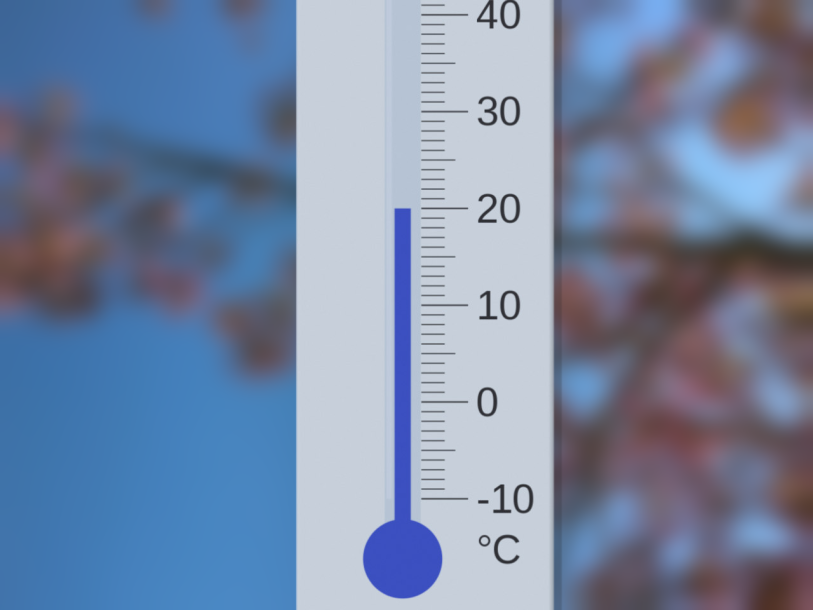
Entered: 20 °C
